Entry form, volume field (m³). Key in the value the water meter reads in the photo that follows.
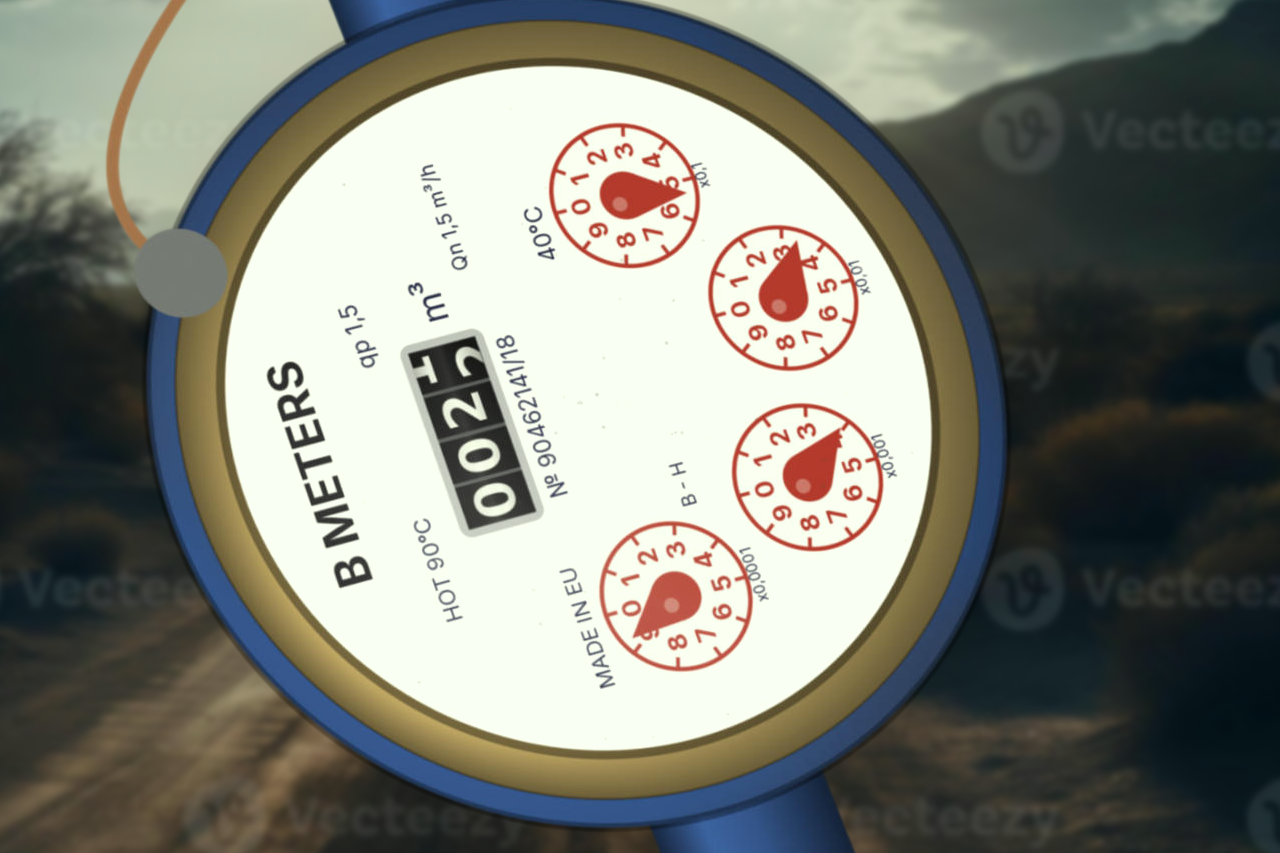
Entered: 21.5339 m³
